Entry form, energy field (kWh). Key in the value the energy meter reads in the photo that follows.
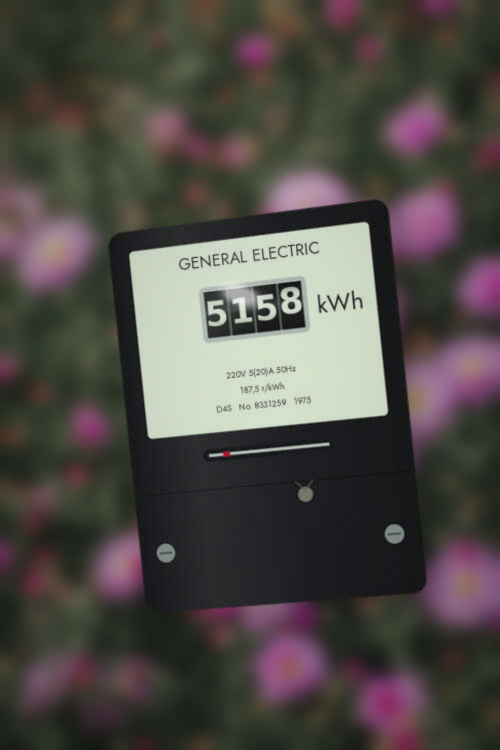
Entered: 5158 kWh
